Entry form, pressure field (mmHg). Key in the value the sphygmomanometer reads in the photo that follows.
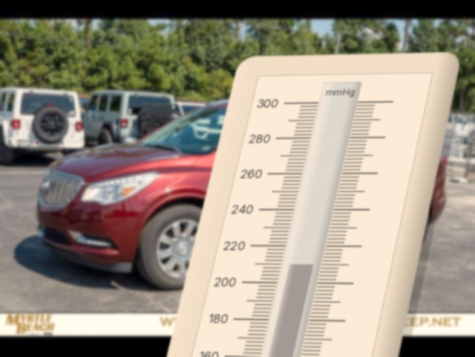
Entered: 210 mmHg
